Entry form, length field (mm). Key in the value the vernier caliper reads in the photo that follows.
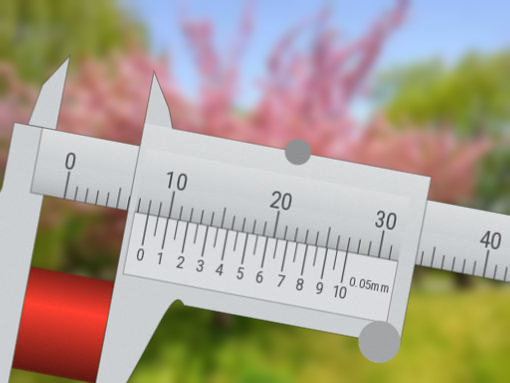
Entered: 8.0 mm
